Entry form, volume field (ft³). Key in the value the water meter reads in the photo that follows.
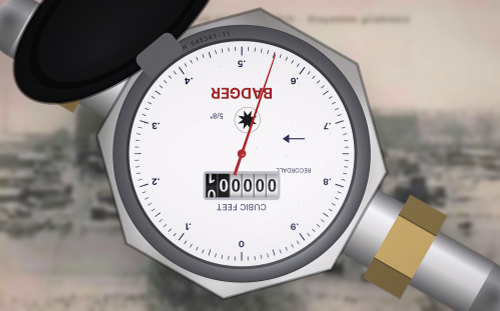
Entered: 0.55 ft³
